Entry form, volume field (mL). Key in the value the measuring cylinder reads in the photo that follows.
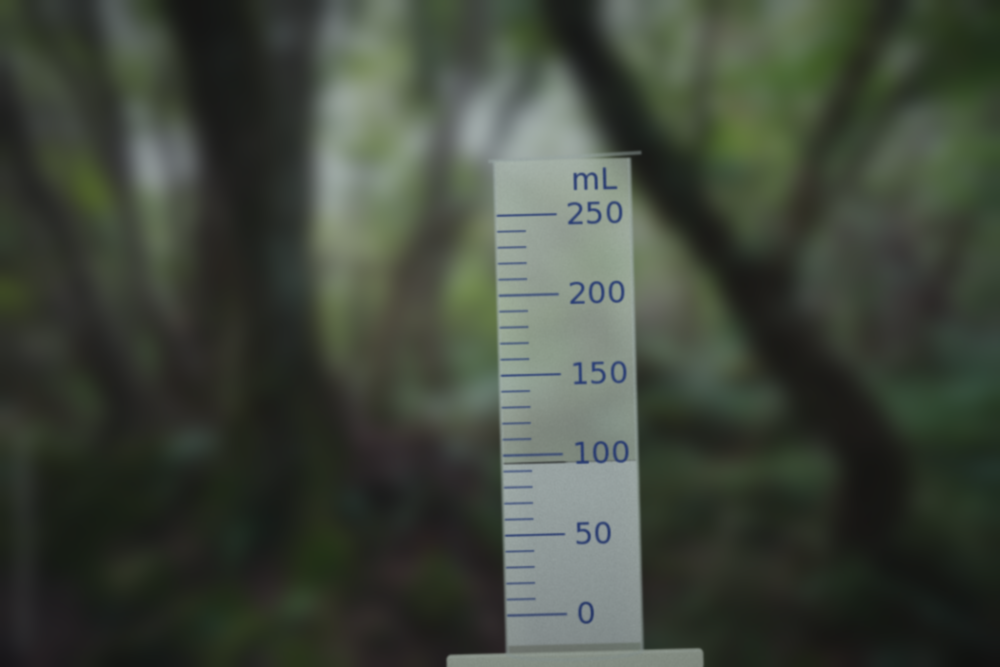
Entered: 95 mL
